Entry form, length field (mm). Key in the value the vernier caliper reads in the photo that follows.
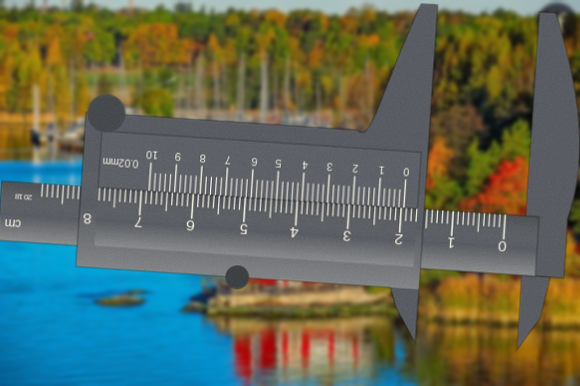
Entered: 19.5 mm
